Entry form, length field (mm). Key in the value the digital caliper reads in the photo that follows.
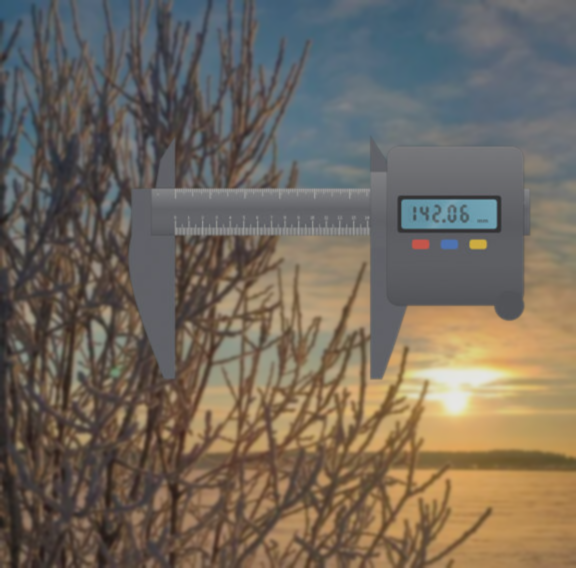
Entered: 142.06 mm
